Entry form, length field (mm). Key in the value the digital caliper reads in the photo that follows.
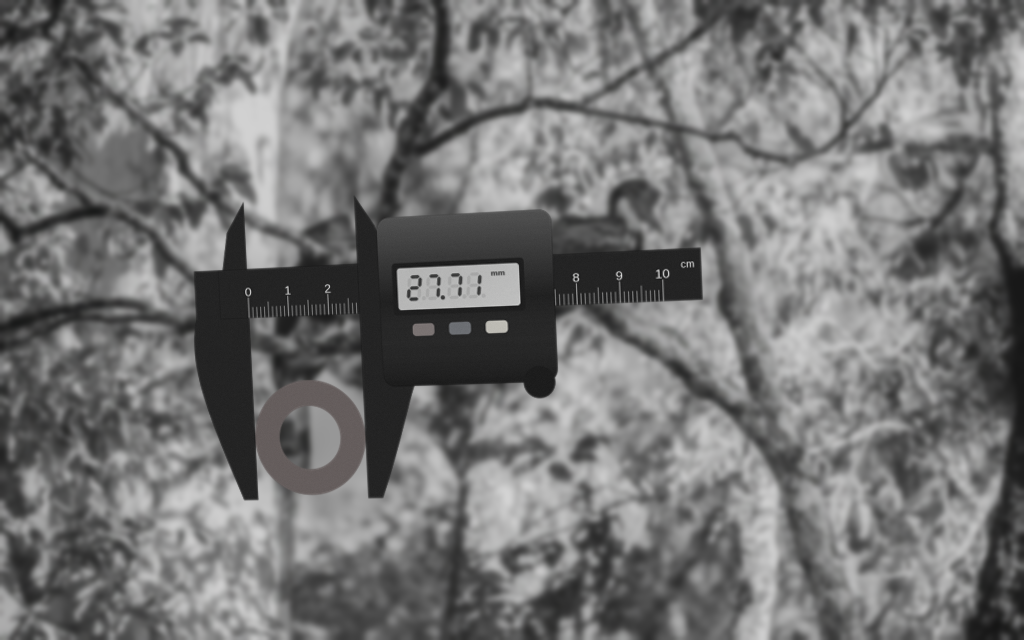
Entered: 27.71 mm
